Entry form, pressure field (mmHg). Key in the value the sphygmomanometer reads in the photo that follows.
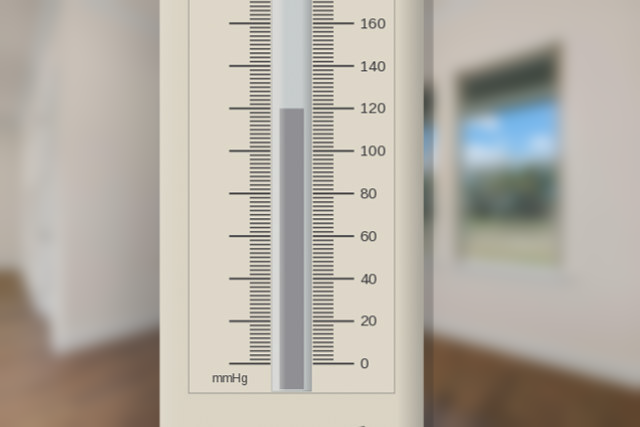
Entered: 120 mmHg
